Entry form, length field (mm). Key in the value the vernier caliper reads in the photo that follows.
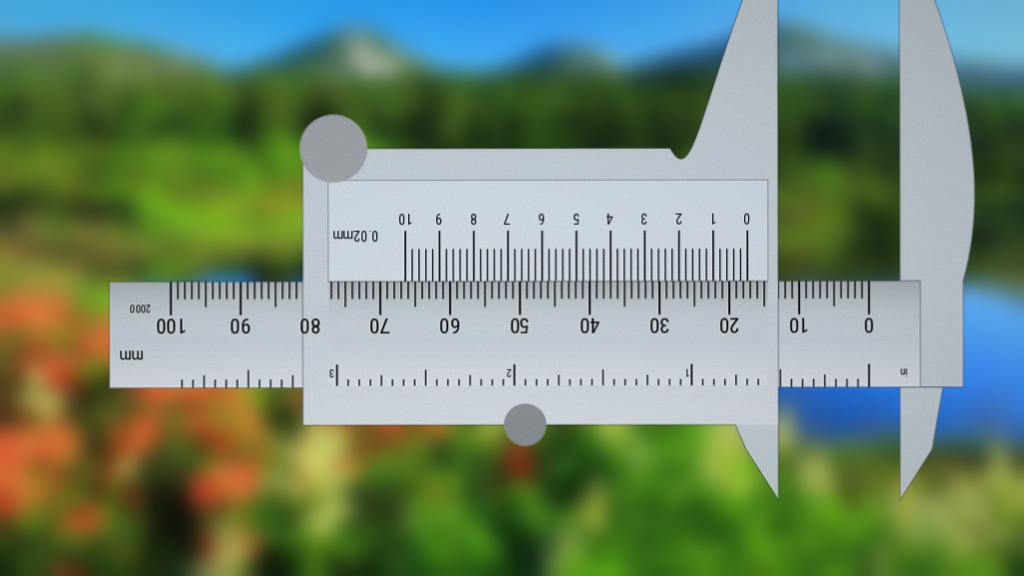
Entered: 17.4 mm
